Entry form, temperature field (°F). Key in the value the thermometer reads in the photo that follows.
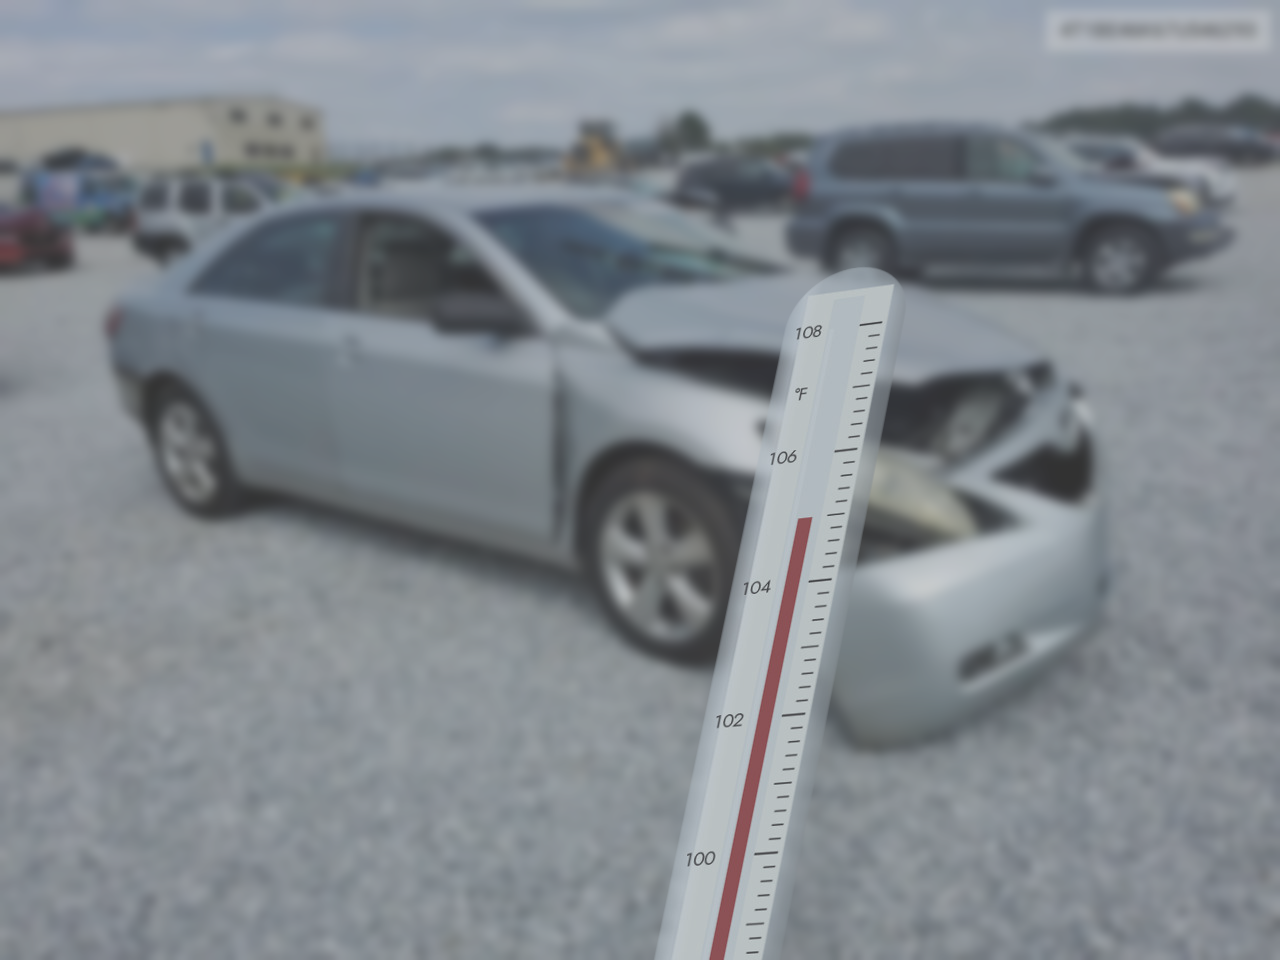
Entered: 105 °F
